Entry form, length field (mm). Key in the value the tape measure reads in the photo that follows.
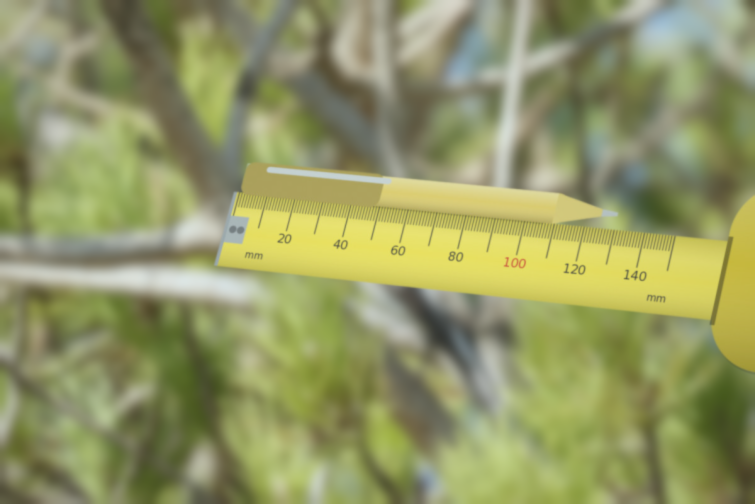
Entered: 130 mm
